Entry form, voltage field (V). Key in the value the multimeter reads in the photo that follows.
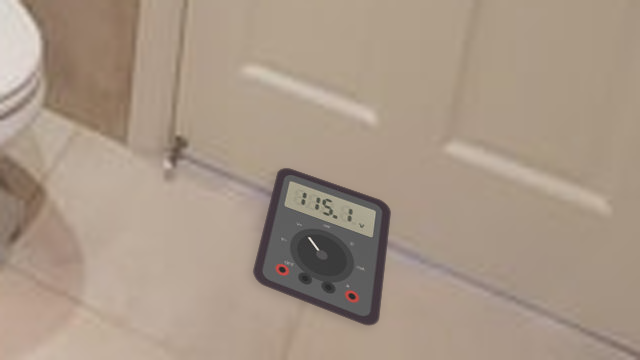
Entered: 115.1 V
